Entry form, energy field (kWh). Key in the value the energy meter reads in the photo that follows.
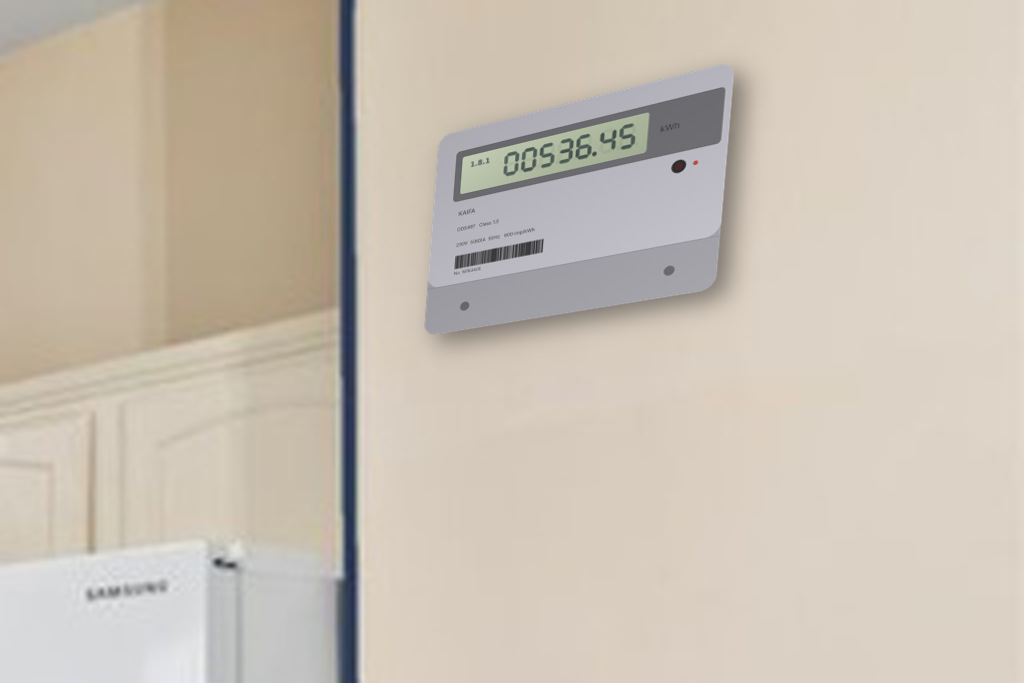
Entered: 536.45 kWh
